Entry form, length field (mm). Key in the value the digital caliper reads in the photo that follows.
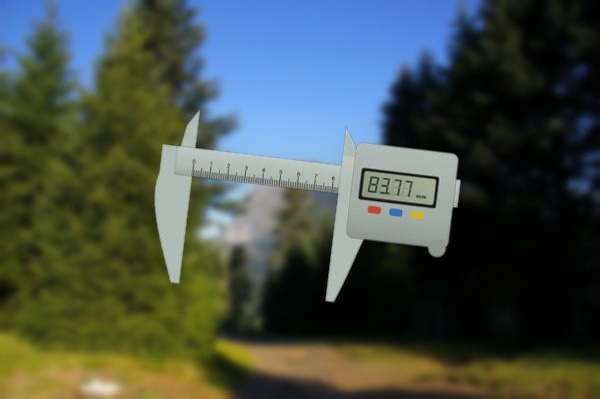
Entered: 83.77 mm
